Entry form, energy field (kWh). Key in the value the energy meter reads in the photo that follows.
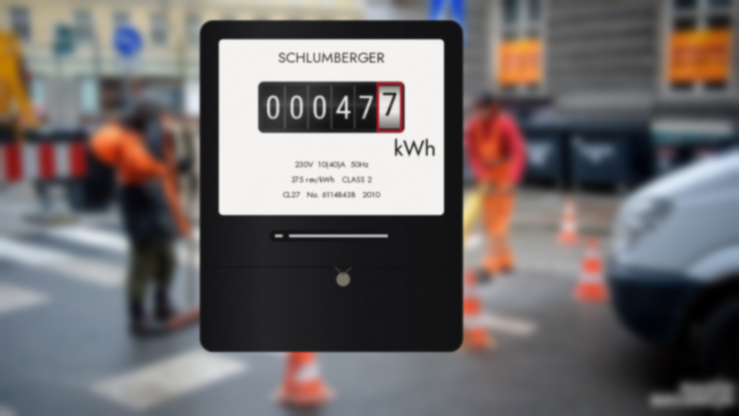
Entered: 47.7 kWh
